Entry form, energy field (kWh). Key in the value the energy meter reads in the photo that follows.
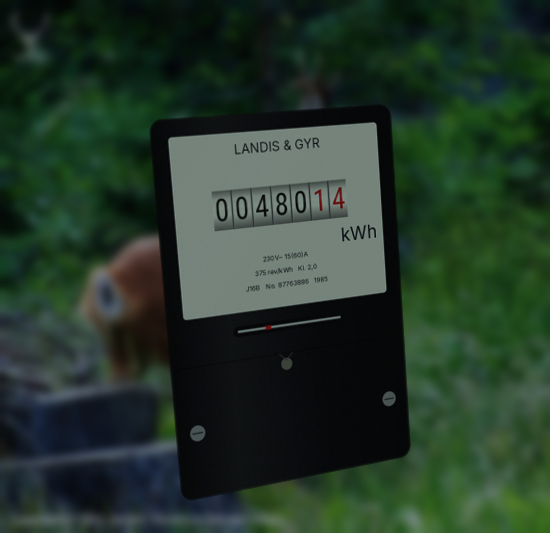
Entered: 480.14 kWh
